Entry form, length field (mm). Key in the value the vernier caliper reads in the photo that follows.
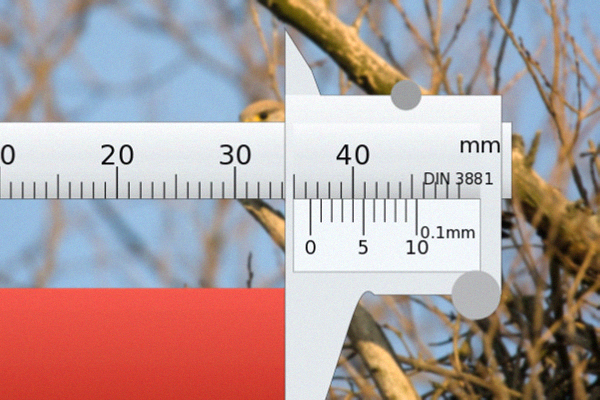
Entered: 36.4 mm
